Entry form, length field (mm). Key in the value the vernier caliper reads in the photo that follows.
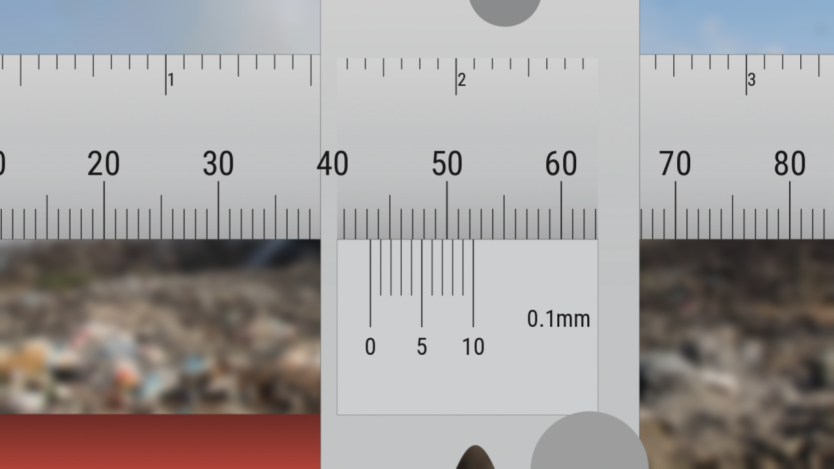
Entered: 43.3 mm
